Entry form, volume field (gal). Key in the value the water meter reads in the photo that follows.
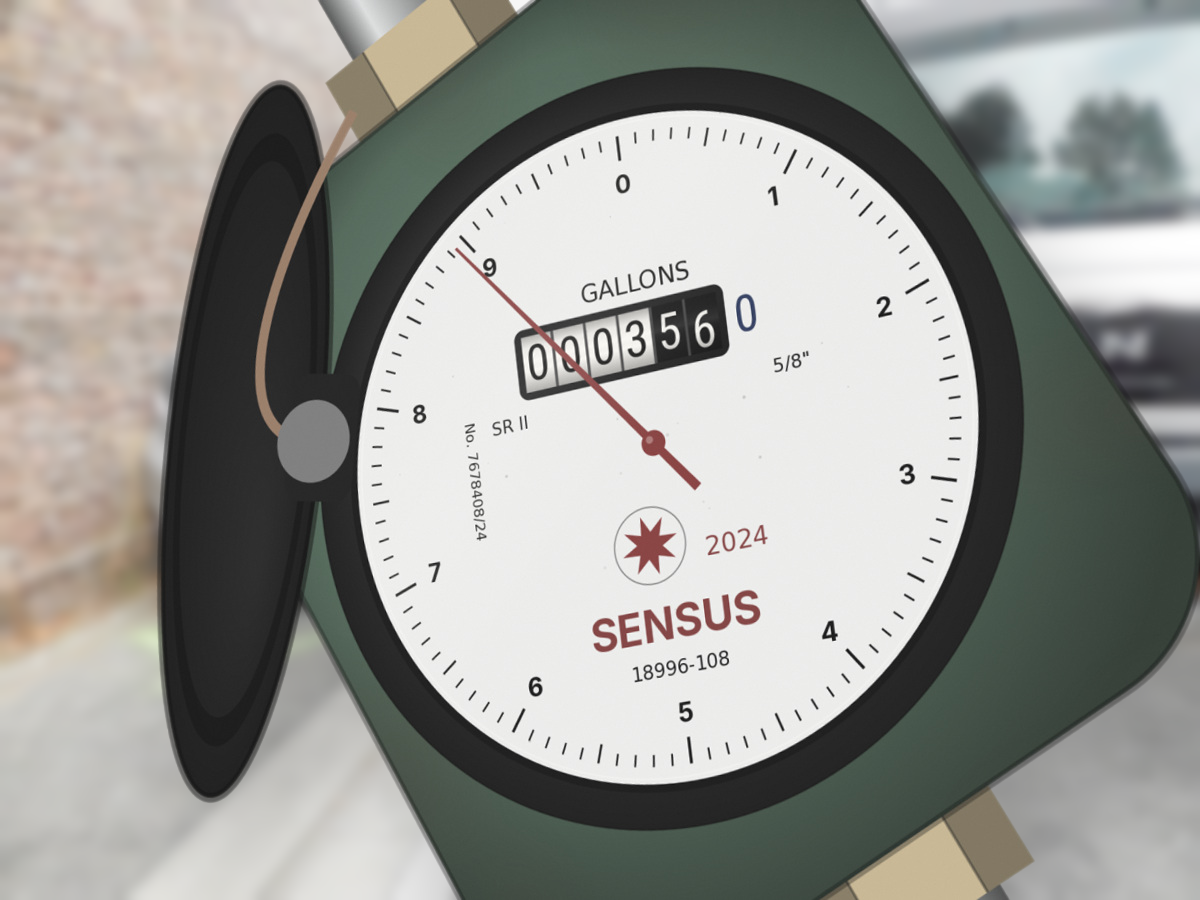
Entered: 3558.9 gal
